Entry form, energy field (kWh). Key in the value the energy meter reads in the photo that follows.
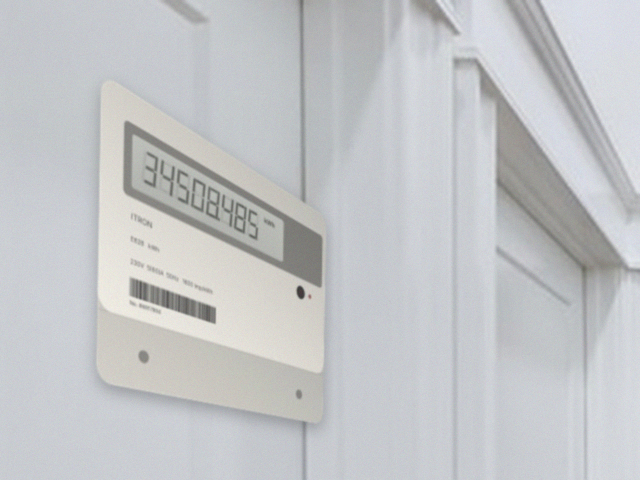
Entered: 34508.485 kWh
